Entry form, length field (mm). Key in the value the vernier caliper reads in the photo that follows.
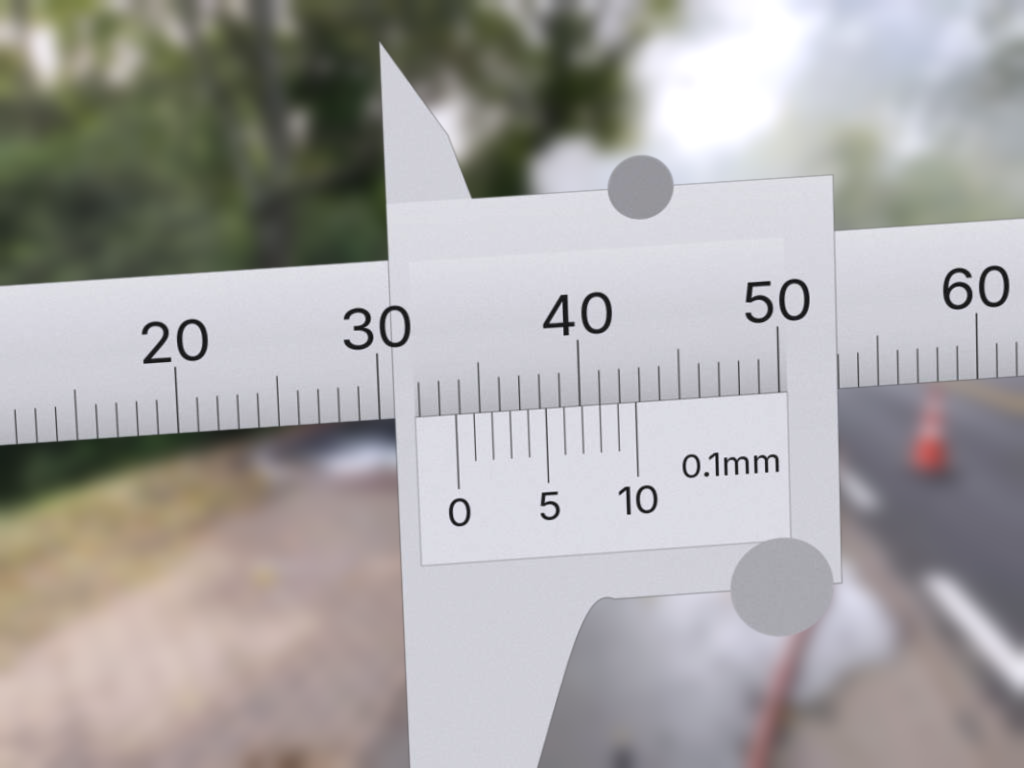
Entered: 33.8 mm
